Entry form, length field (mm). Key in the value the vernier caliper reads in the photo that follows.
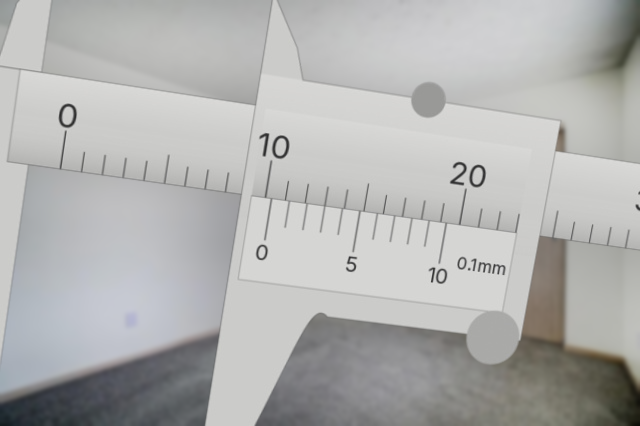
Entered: 10.3 mm
